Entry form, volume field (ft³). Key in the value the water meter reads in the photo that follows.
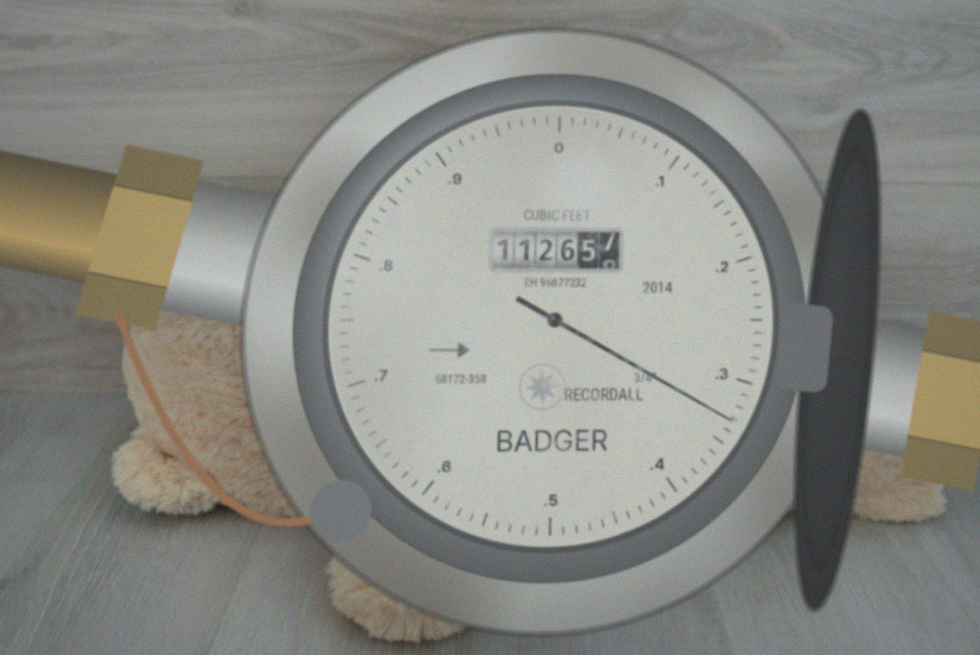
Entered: 112657.33 ft³
